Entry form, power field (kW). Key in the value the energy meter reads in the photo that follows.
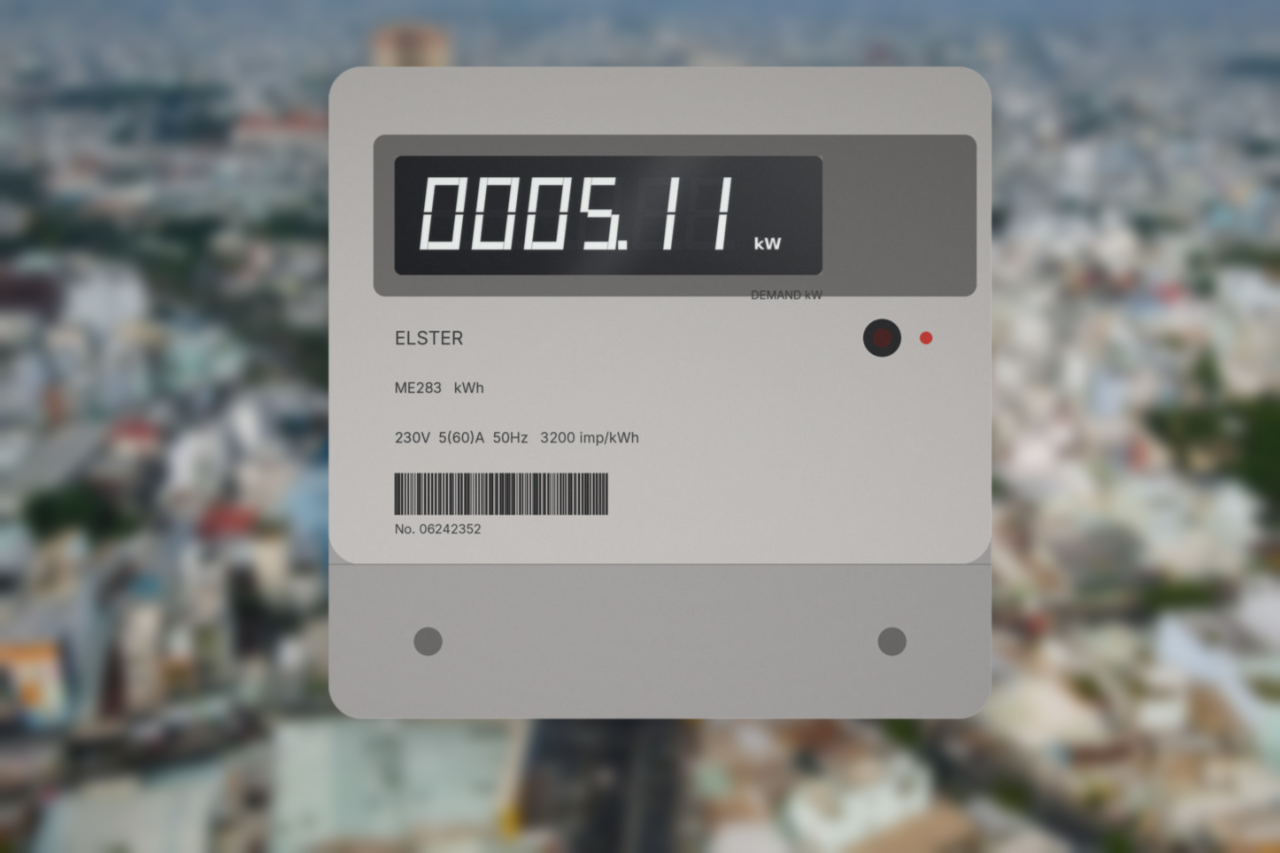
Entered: 5.11 kW
